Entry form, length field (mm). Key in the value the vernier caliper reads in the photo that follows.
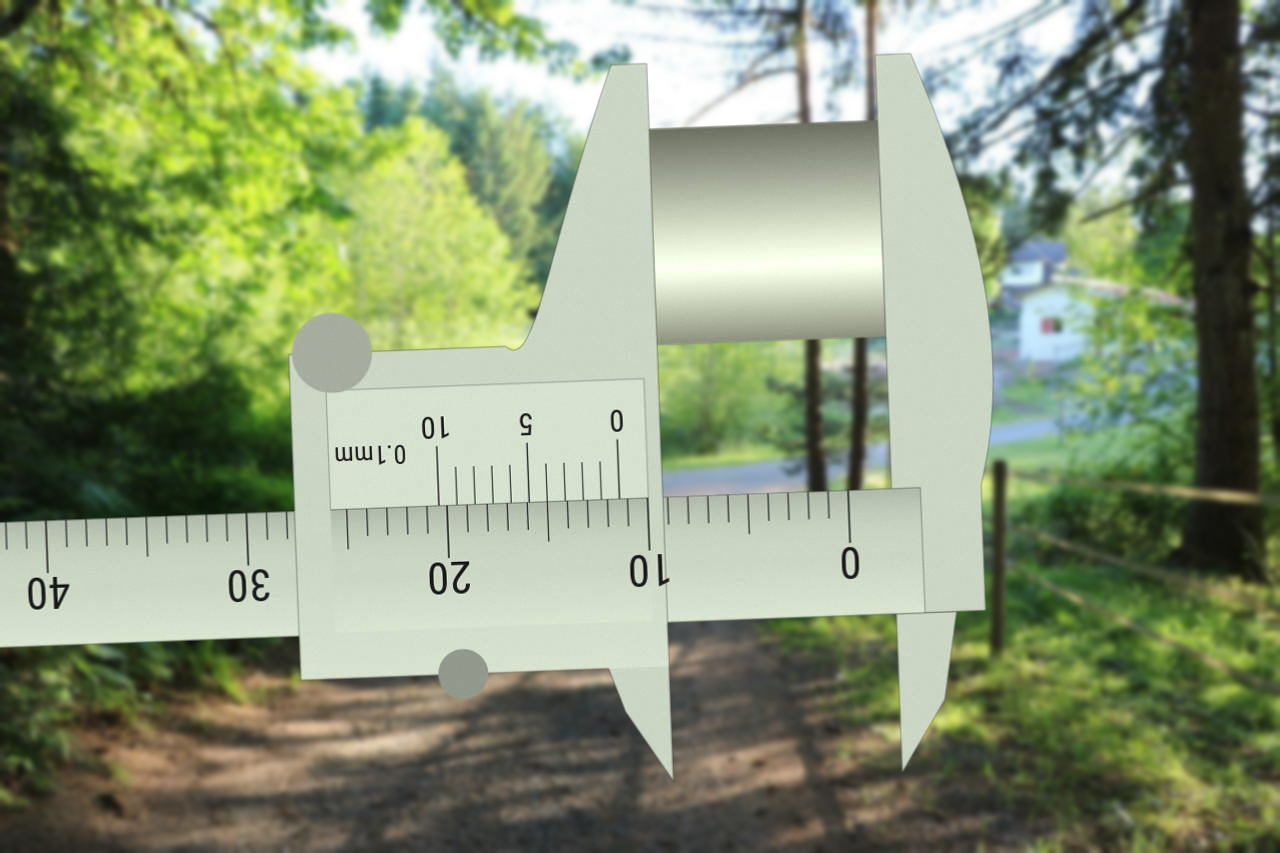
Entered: 11.4 mm
